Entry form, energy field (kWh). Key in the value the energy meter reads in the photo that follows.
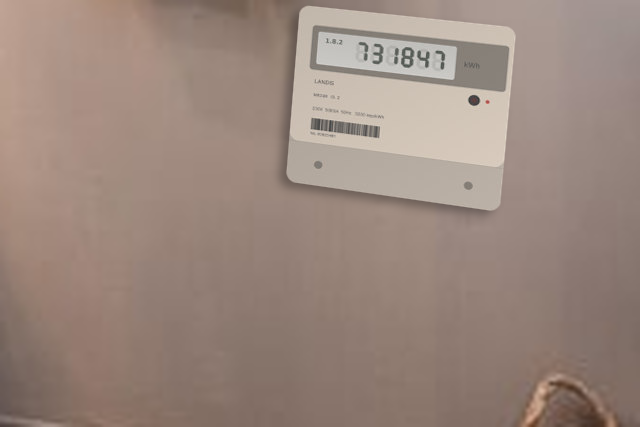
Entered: 731847 kWh
